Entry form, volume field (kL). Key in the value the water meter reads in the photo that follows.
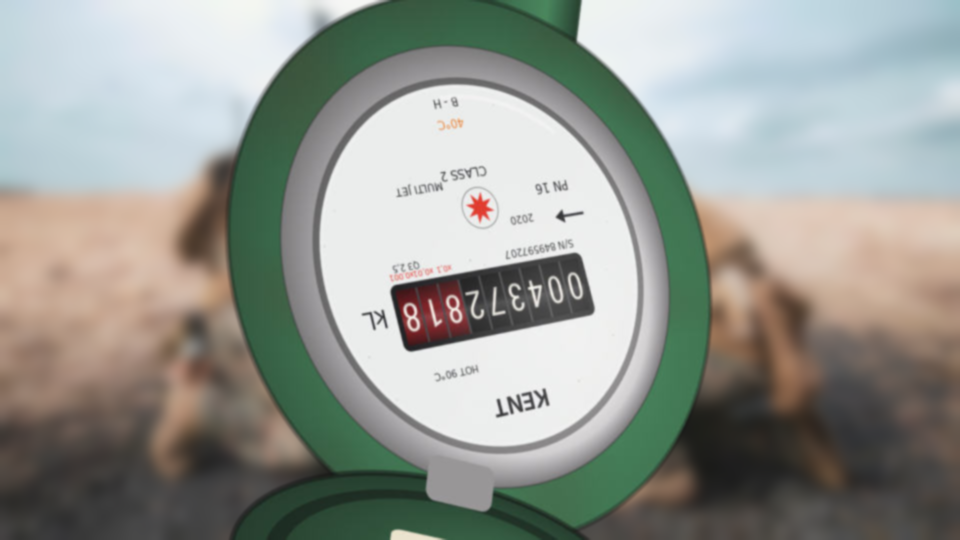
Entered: 4372.818 kL
